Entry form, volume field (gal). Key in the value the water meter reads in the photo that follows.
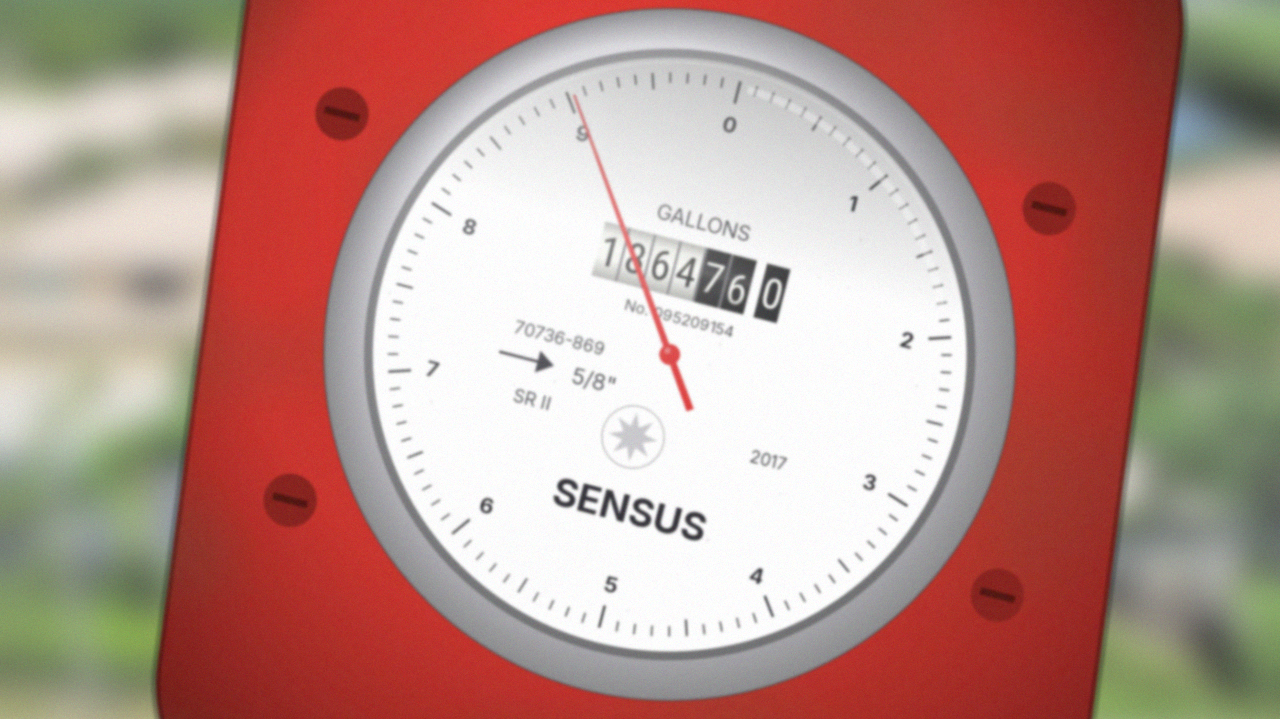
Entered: 1864759.0 gal
